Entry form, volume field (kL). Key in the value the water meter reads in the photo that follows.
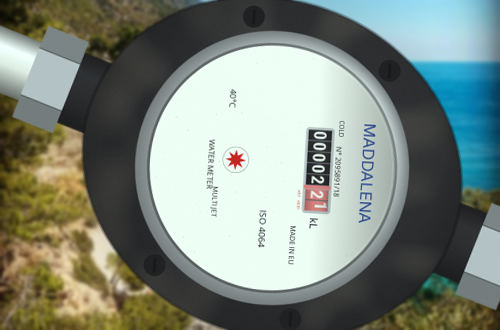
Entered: 2.21 kL
